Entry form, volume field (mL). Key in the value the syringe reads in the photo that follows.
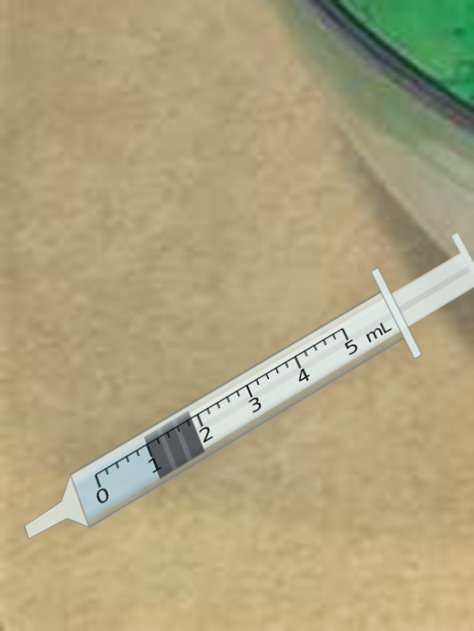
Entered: 1 mL
